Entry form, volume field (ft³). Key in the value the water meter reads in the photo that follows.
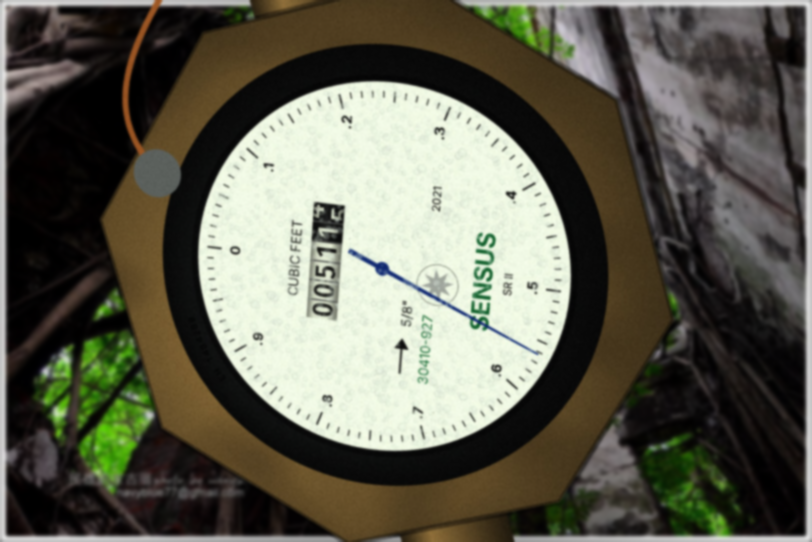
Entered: 5114.56 ft³
